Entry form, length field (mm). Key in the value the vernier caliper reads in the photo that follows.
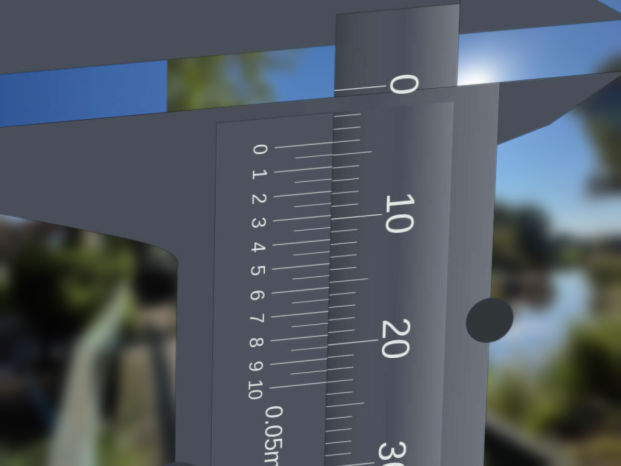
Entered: 4.0 mm
